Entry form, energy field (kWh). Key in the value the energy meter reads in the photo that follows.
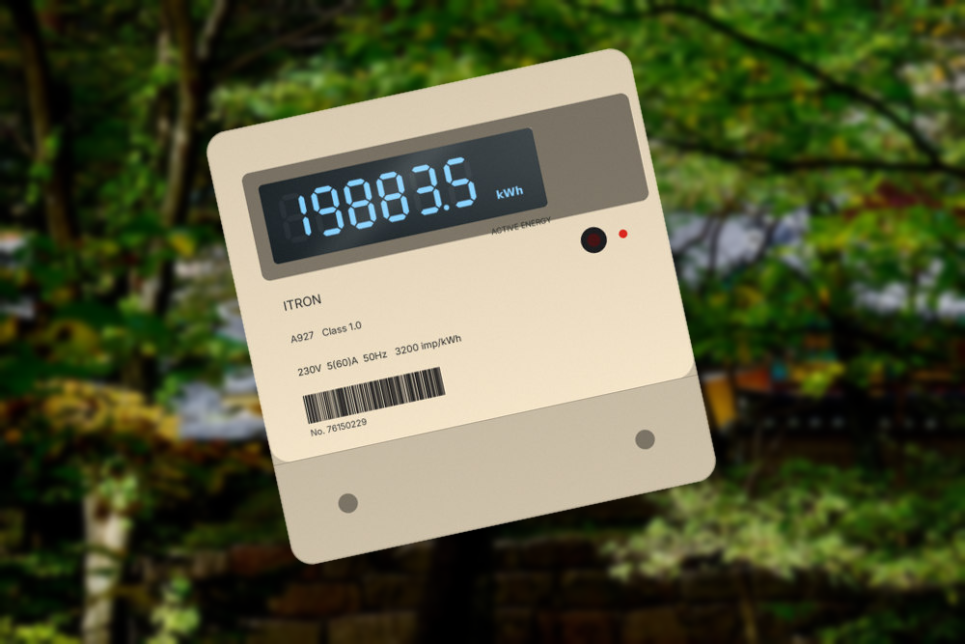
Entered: 19883.5 kWh
